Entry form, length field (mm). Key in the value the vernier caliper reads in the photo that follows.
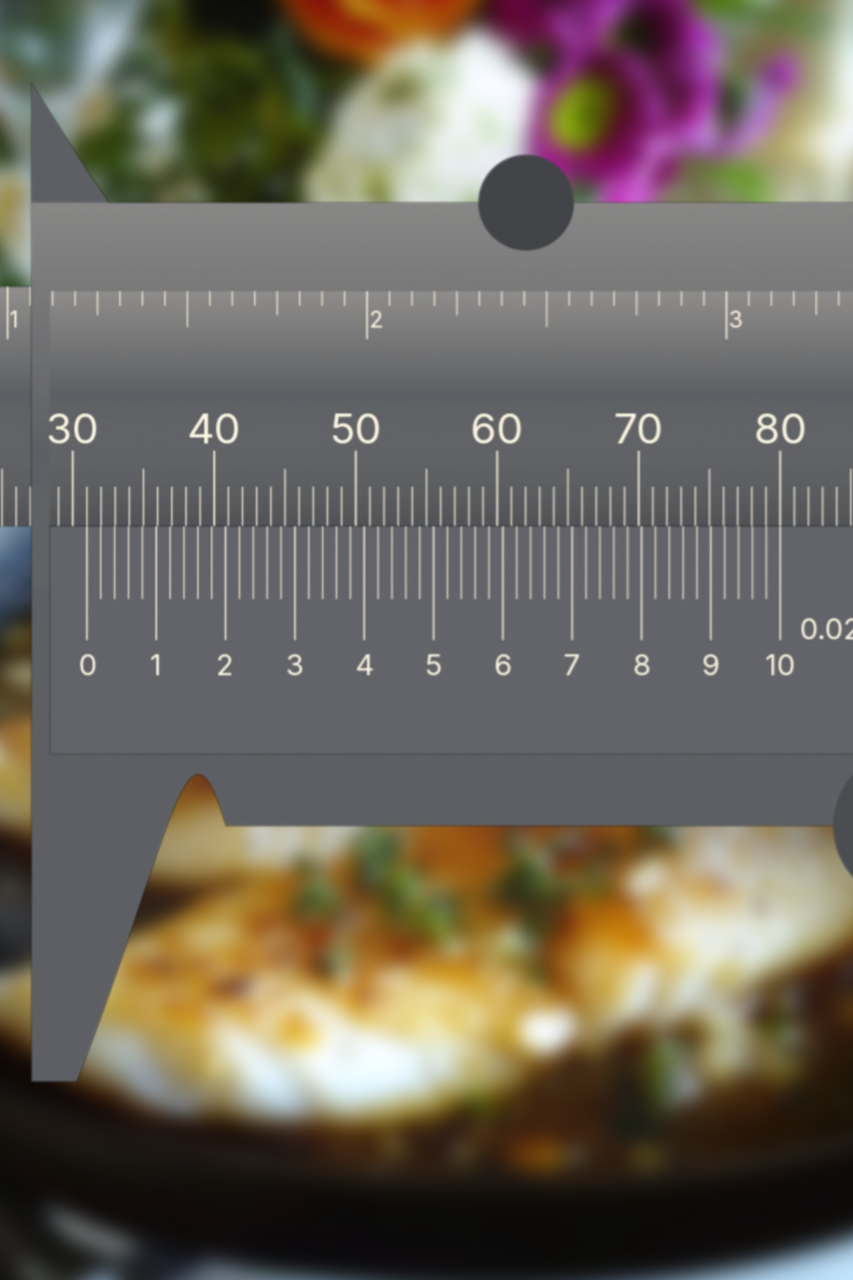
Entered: 31.0 mm
